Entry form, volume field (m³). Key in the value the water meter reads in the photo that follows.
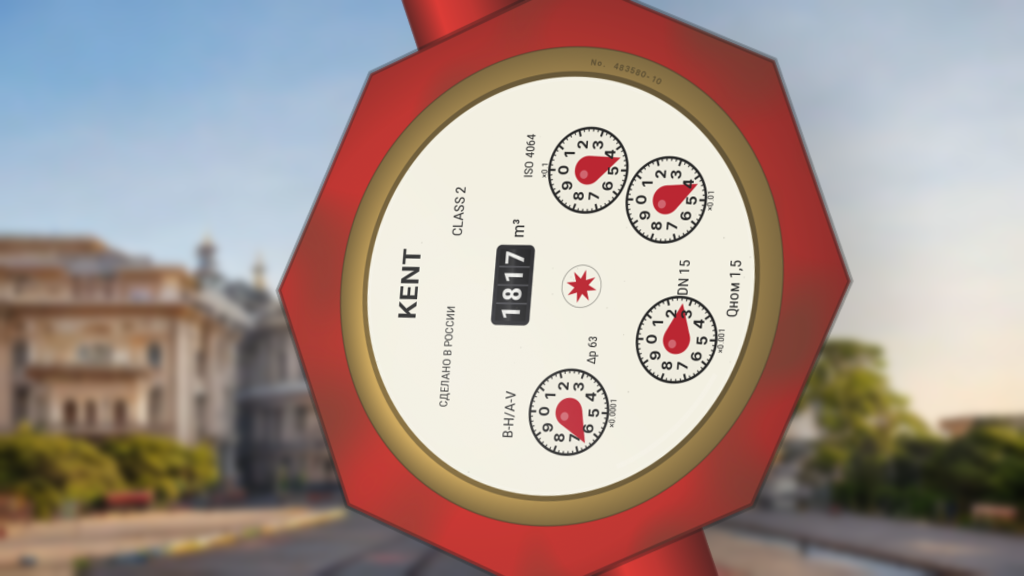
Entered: 1817.4426 m³
